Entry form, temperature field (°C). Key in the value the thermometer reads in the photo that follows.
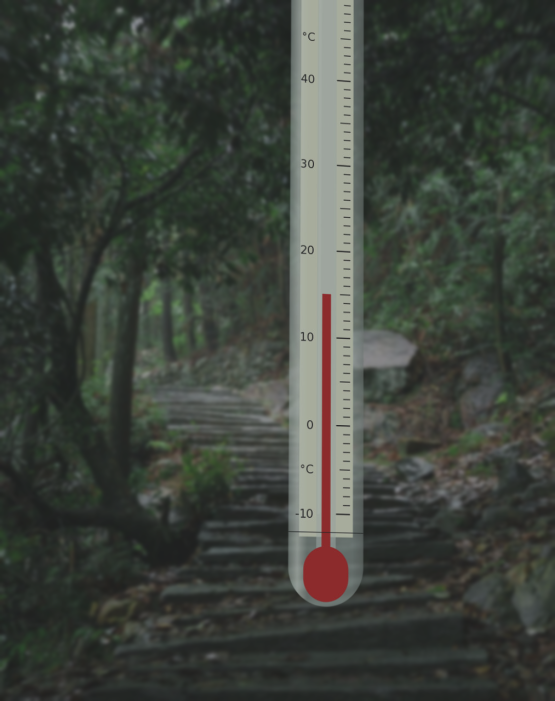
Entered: 15 °C
